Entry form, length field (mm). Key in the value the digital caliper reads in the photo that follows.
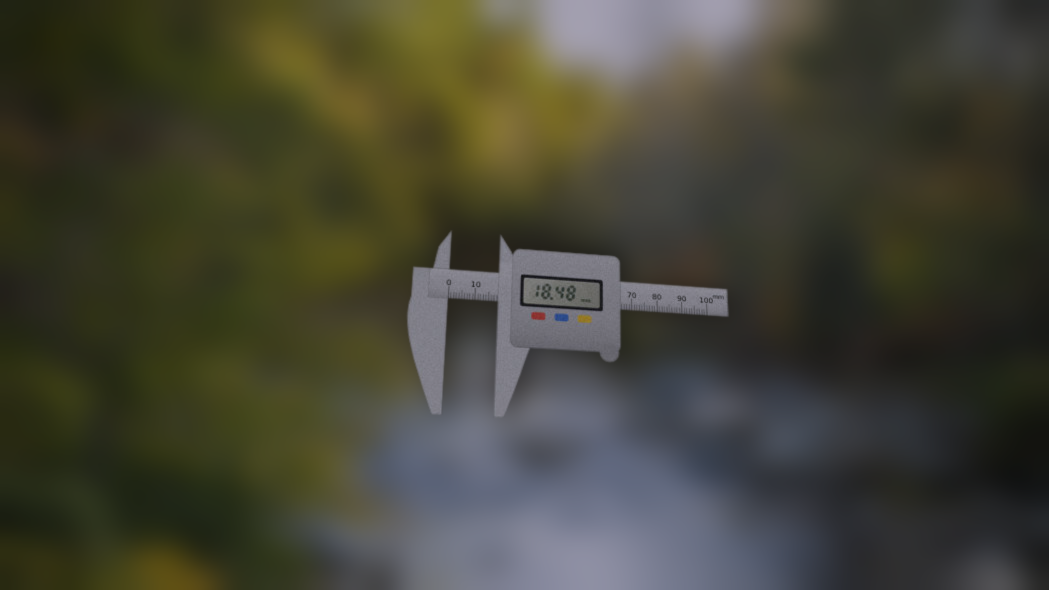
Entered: 18.48 mm
